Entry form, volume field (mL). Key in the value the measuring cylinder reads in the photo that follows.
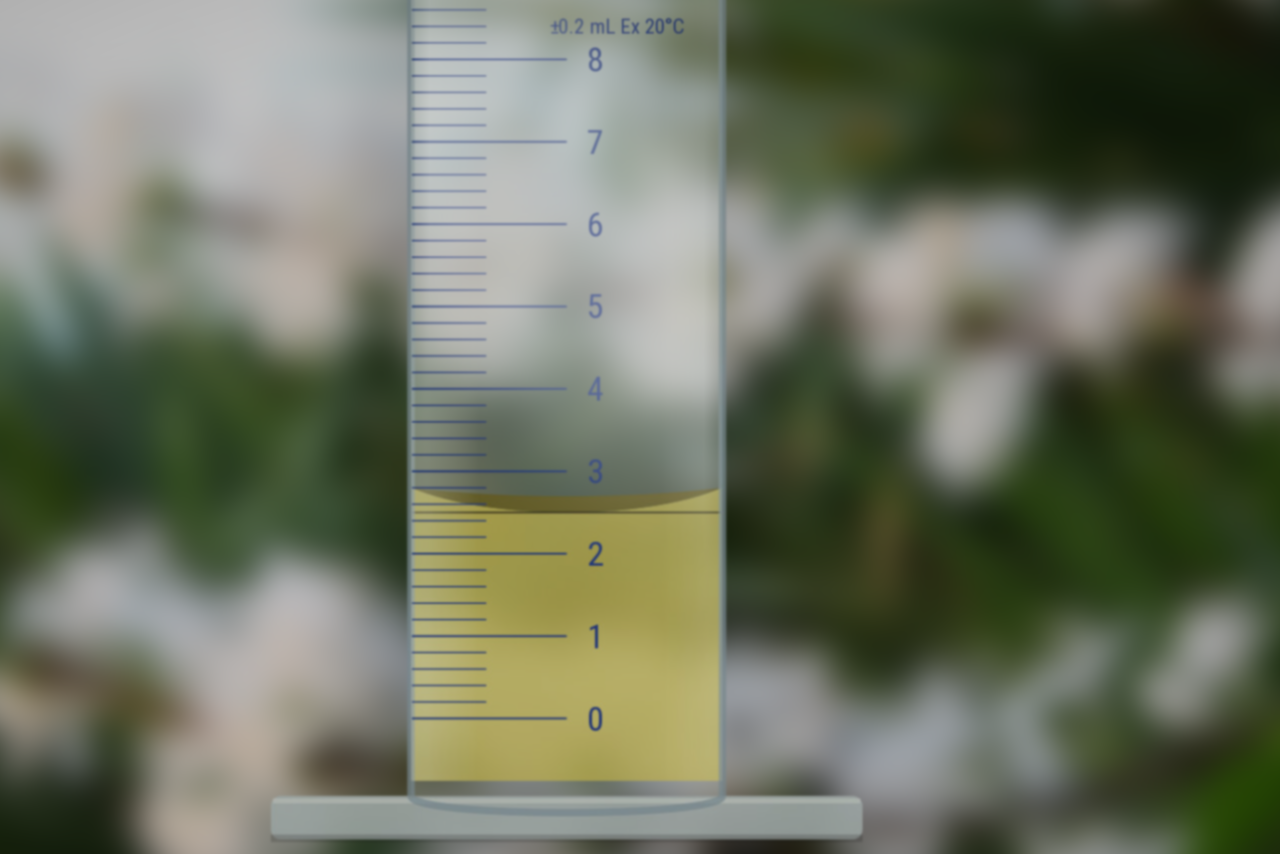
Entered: 2.5 mL
